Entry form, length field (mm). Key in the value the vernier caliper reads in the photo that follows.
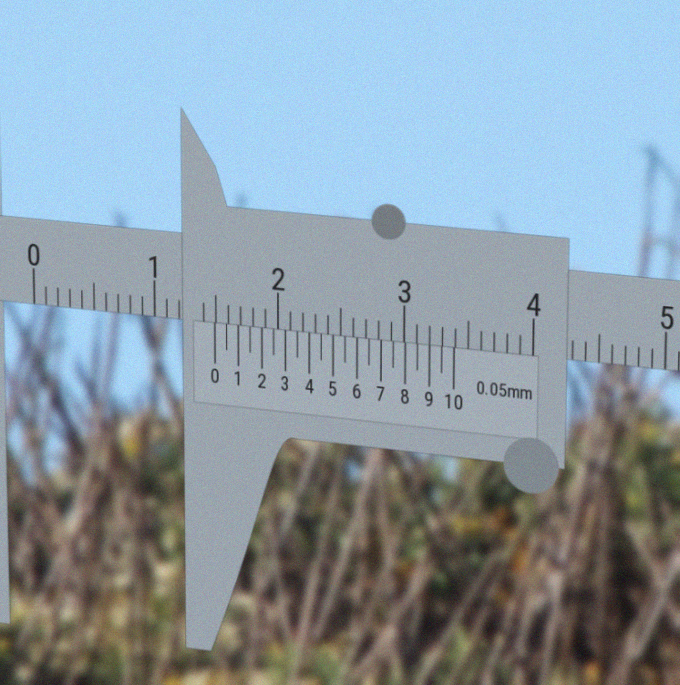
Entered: 14.9 mm
